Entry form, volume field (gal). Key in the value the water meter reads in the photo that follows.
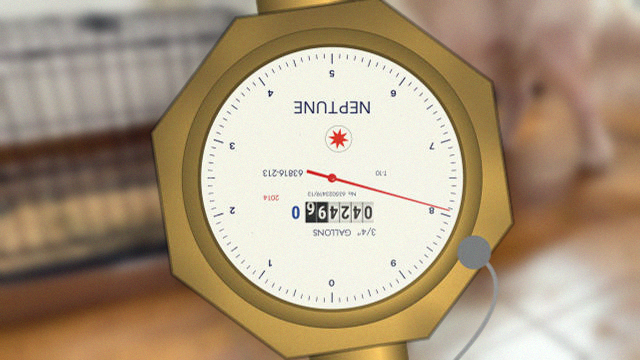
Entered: 424957.9 gal
